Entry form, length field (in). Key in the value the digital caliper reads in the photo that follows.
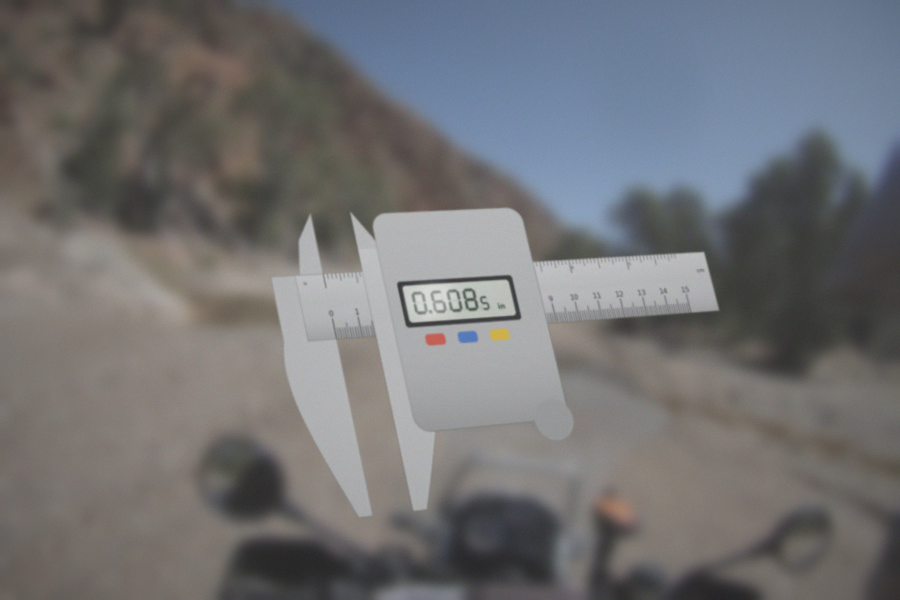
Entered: 0.6085 in
